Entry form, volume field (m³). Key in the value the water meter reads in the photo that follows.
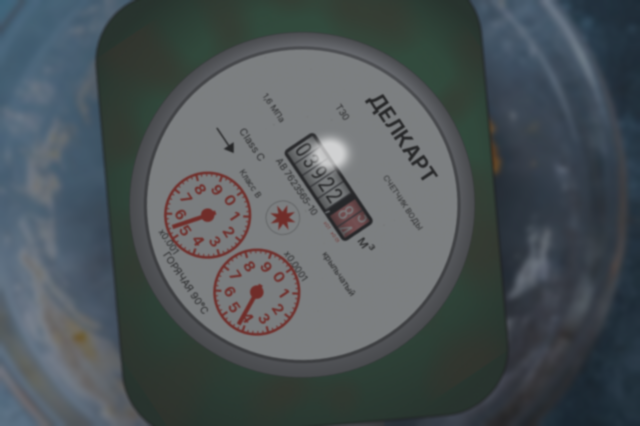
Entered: 3922.8354 m³
